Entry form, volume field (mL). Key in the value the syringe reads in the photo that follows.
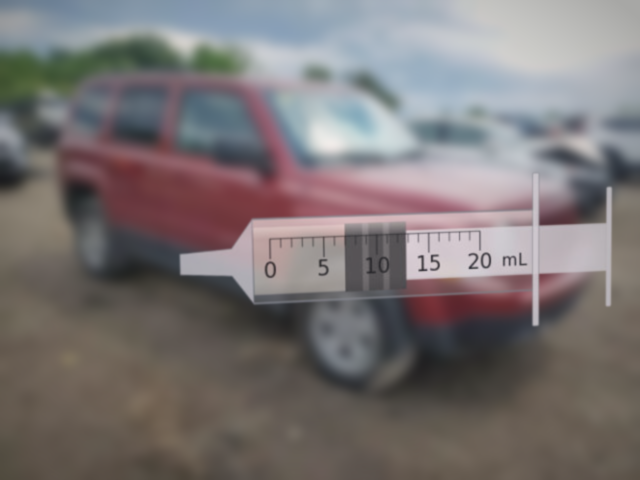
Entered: 7 mL
